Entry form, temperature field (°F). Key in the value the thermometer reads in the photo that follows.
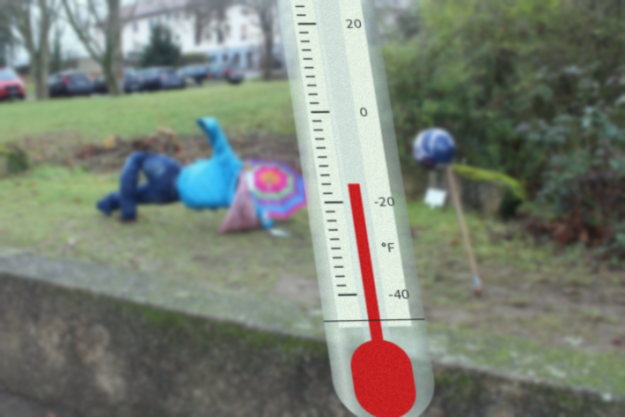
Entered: -16 °F
